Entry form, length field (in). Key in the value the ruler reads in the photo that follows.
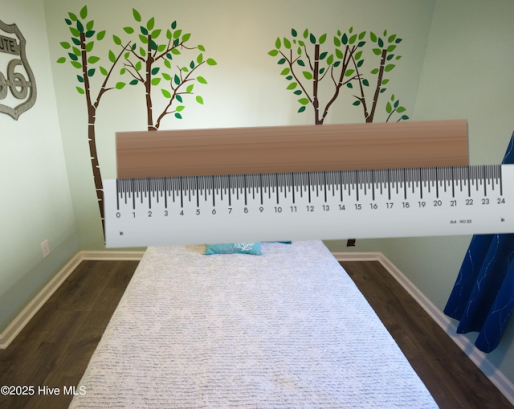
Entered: 22 in
